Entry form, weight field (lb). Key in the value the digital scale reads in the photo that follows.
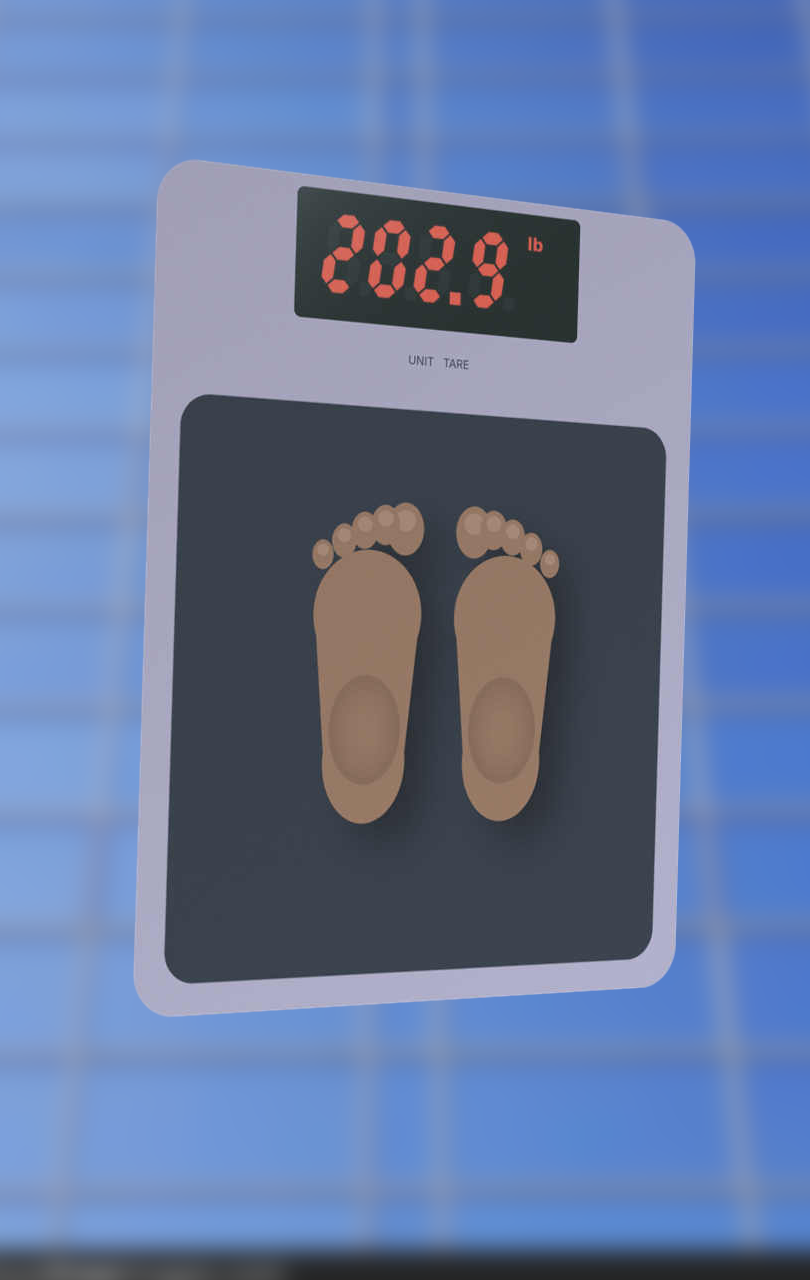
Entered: 202.9 lb
